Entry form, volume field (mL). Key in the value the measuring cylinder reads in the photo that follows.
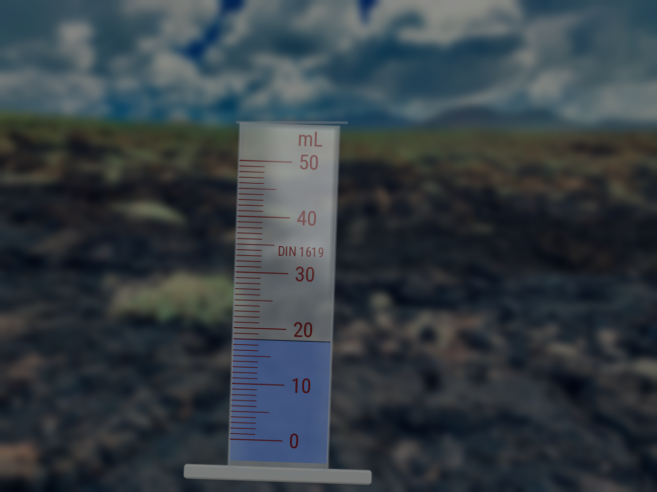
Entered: 18 mL
